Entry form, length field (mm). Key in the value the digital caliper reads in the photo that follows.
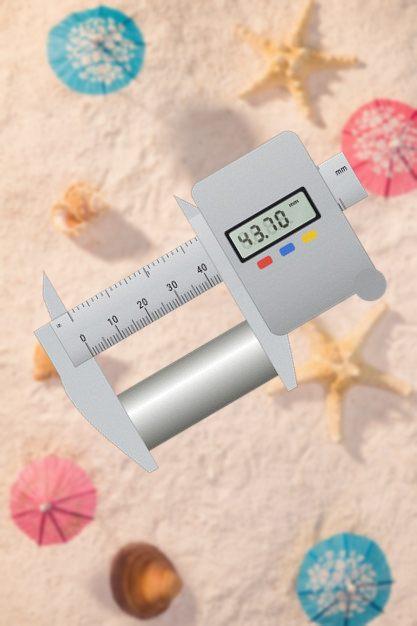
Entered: 43.70 mm
